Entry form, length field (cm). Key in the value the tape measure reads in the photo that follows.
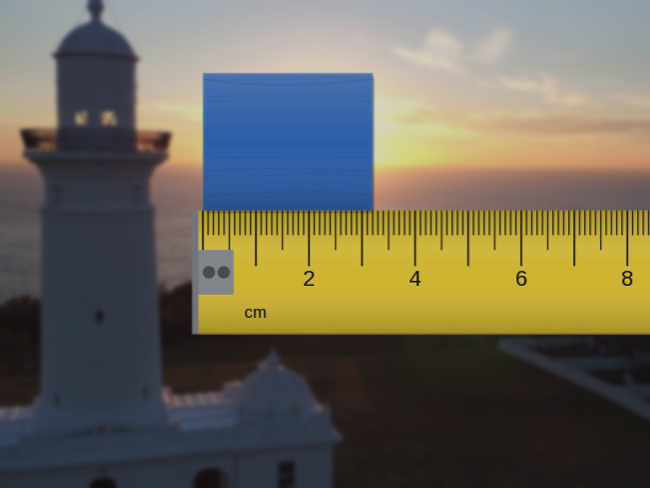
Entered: 3.2 cm
